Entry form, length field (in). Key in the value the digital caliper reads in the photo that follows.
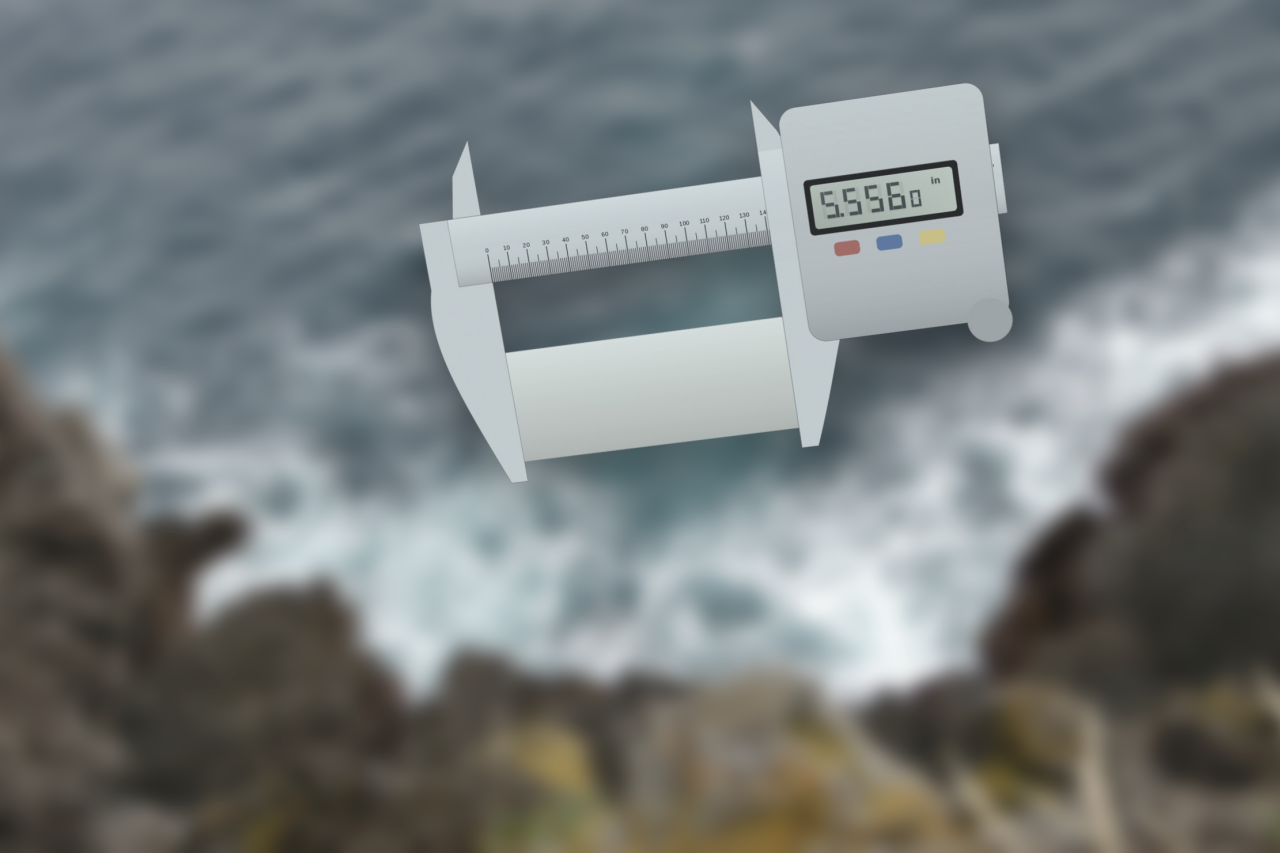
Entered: 5.5560 in
